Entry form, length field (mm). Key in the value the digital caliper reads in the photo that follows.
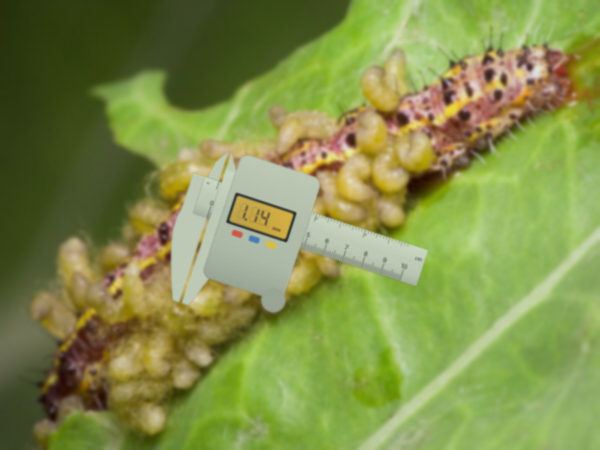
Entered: 1.14 mm
